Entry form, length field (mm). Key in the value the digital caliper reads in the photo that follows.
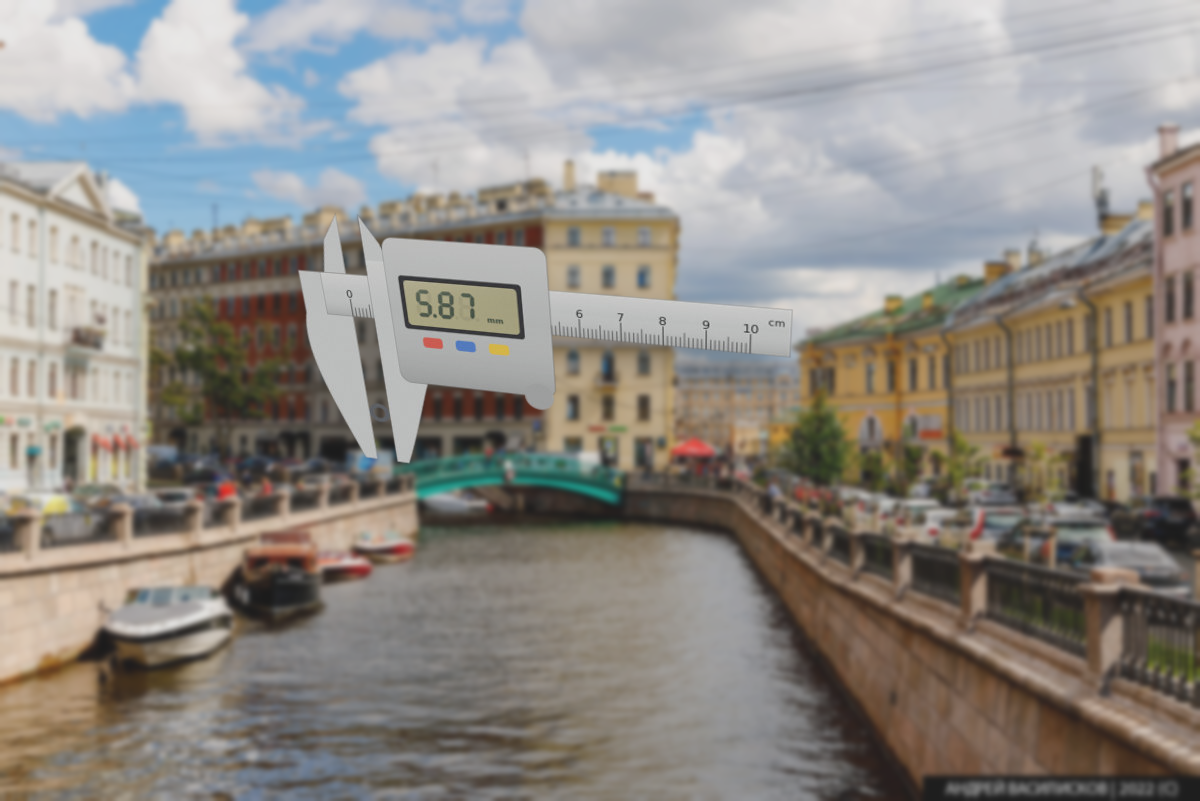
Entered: 5.87 mm
